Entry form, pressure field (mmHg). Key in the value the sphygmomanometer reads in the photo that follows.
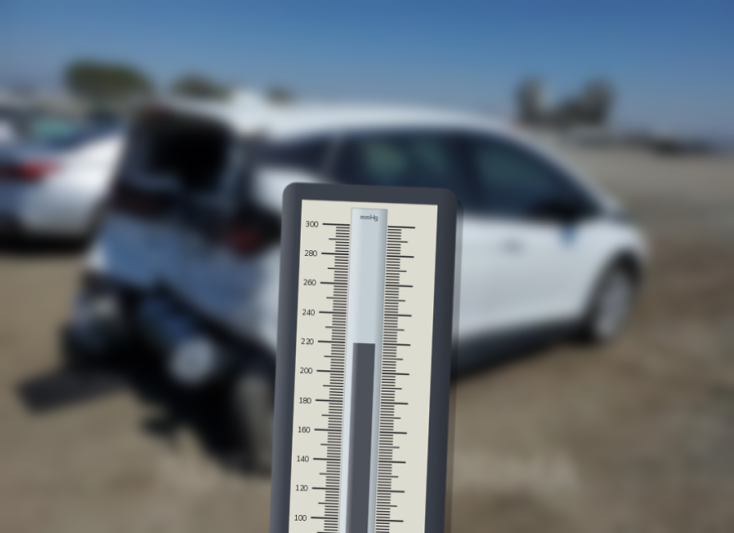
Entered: 220 mmHg
